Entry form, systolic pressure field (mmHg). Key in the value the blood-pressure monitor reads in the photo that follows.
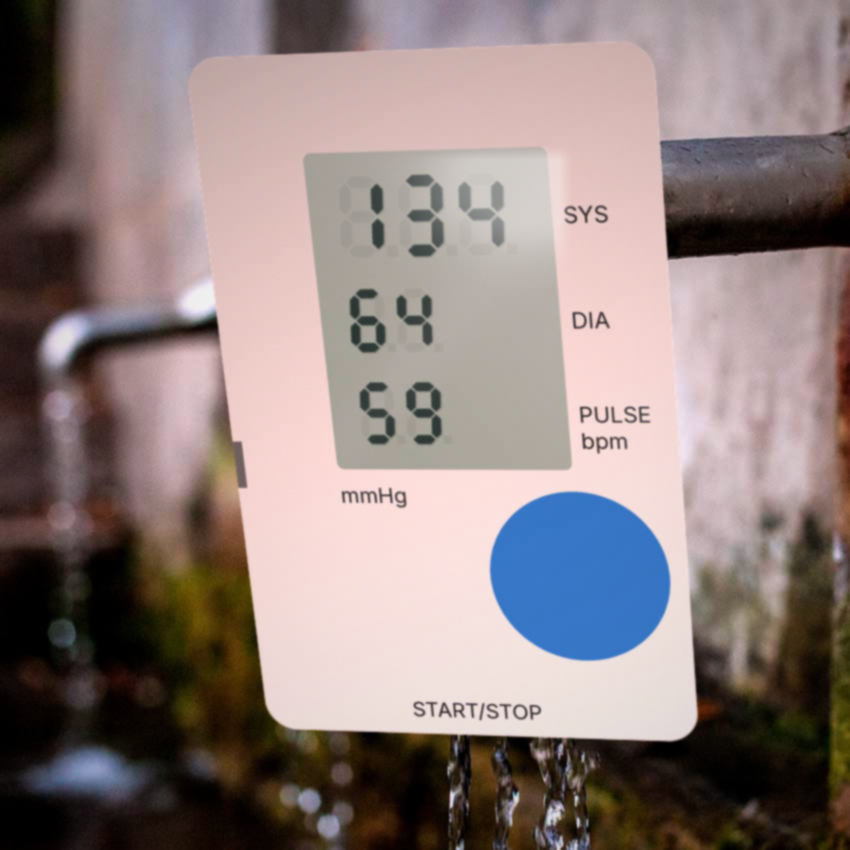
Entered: 134 mmHg
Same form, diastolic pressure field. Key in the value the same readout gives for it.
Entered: 64 mmHg
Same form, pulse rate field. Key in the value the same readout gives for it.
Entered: 59 bpm
